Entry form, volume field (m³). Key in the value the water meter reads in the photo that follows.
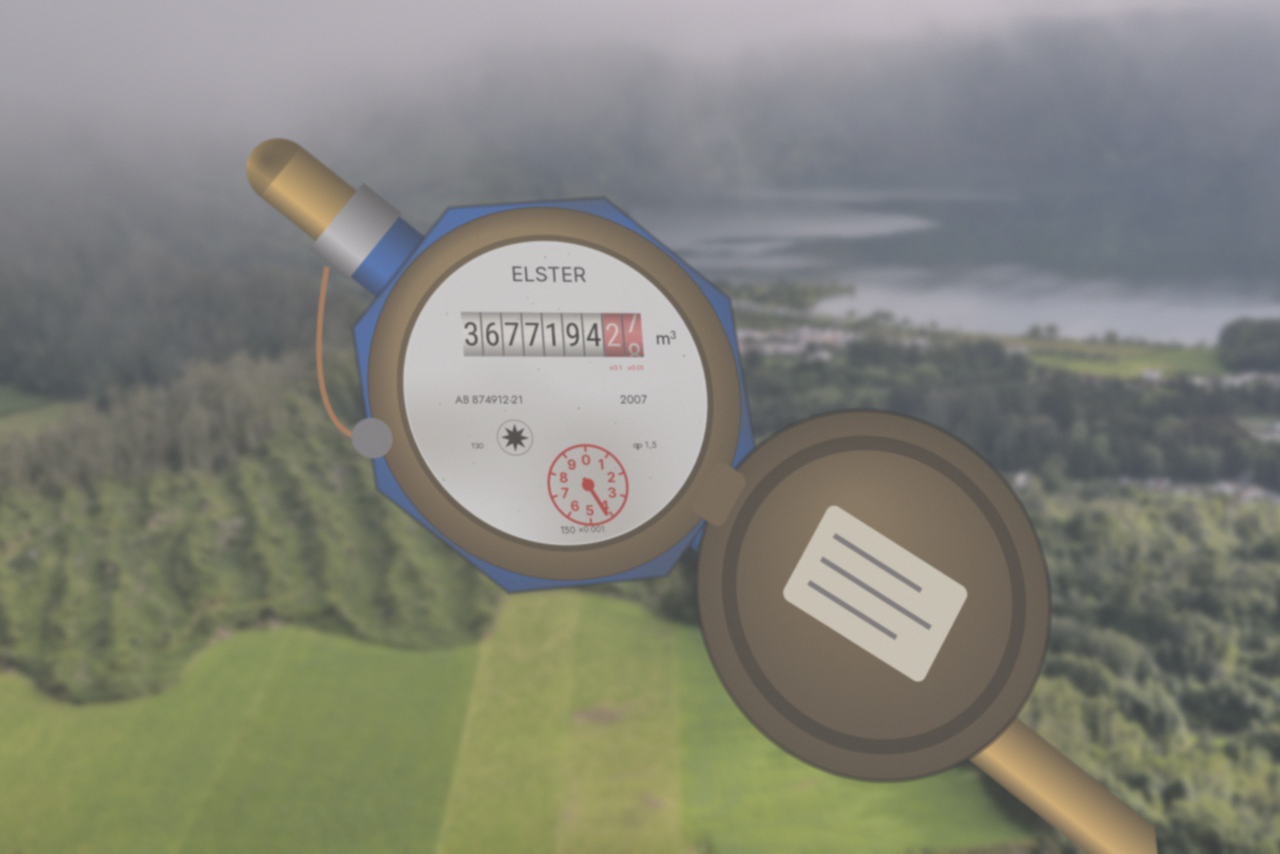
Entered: 3677194.274 m³
